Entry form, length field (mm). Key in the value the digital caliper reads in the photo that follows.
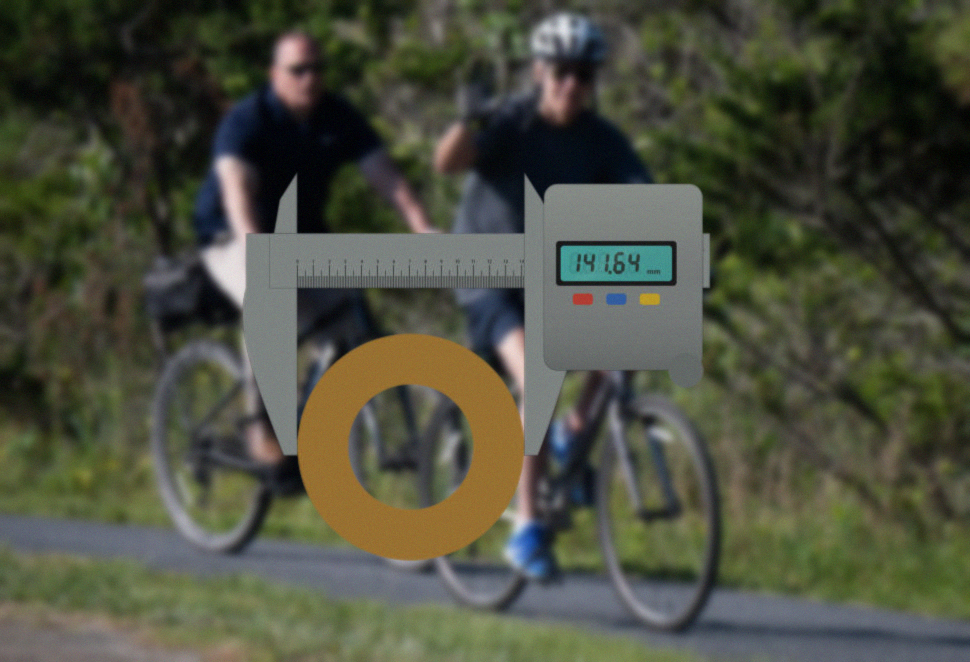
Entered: 141.64 mm
